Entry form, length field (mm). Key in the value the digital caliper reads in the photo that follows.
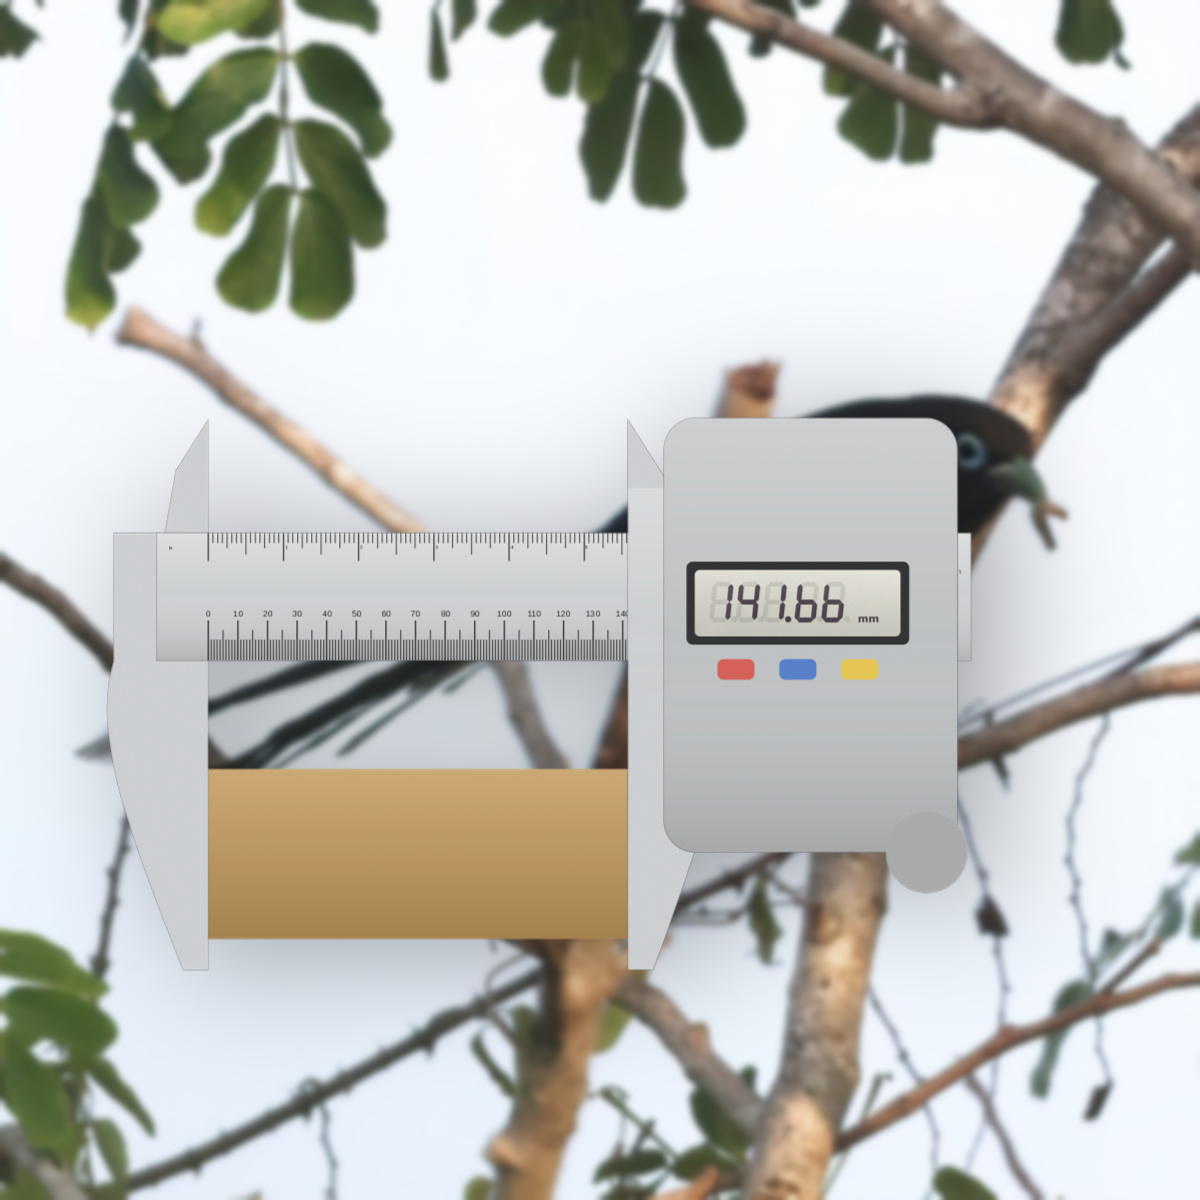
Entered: 141.66 mm
